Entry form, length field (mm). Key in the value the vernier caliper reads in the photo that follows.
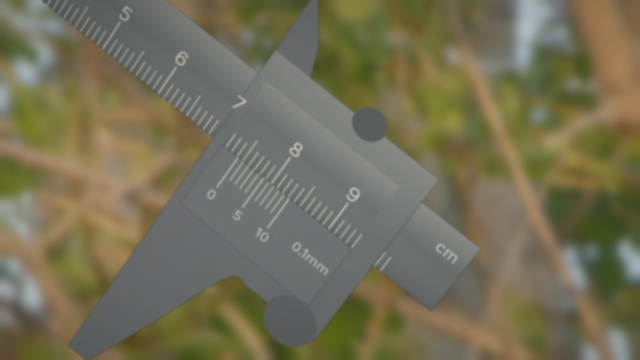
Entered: 74.2 mm
